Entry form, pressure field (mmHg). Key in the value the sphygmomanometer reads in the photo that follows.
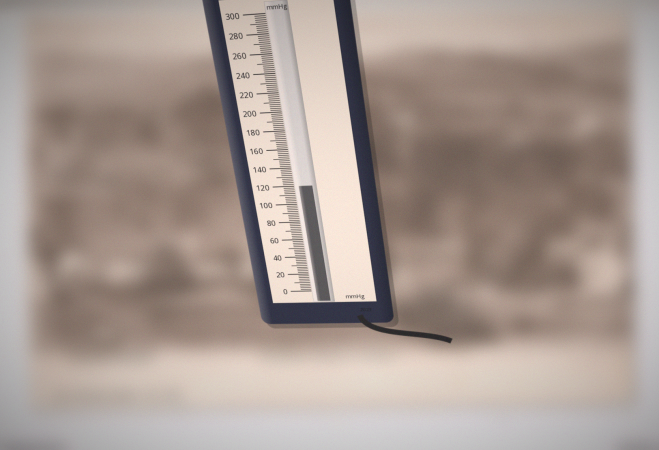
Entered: 120 mmHg
